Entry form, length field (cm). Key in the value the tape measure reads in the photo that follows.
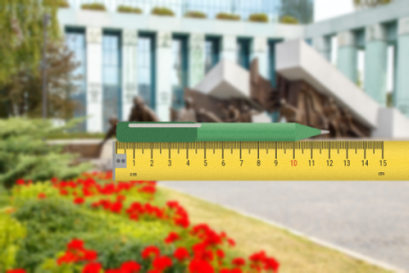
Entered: 12 cm
